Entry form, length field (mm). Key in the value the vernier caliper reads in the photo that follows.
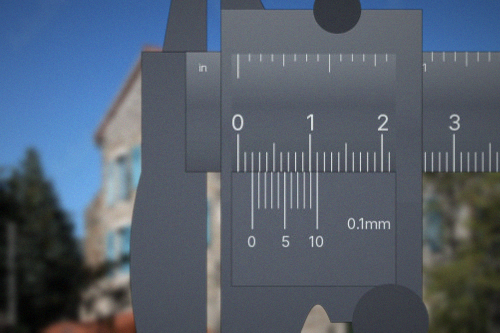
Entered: 2.0 mm
